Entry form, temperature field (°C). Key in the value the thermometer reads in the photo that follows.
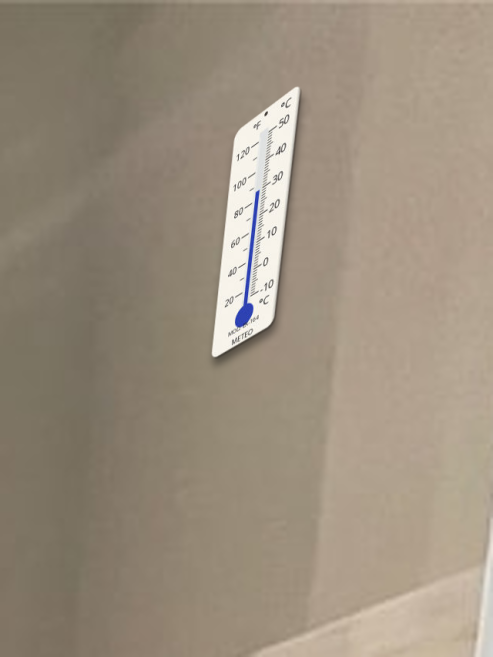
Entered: 30 °C
